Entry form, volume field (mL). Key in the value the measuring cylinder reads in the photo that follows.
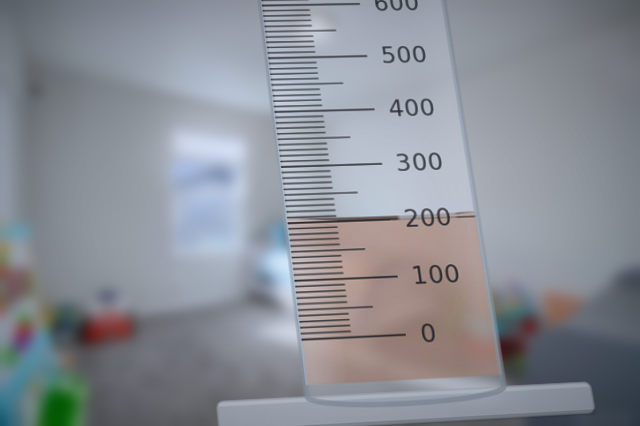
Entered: 200 mL
